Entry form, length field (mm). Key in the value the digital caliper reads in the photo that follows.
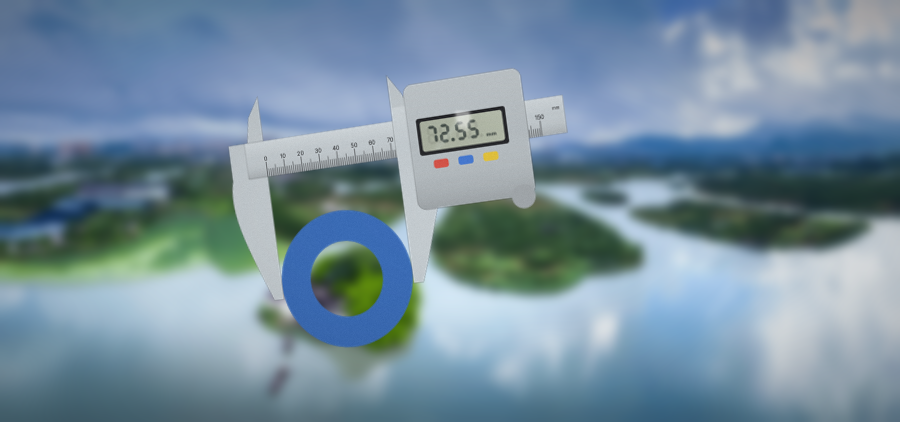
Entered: 72.55 mm
